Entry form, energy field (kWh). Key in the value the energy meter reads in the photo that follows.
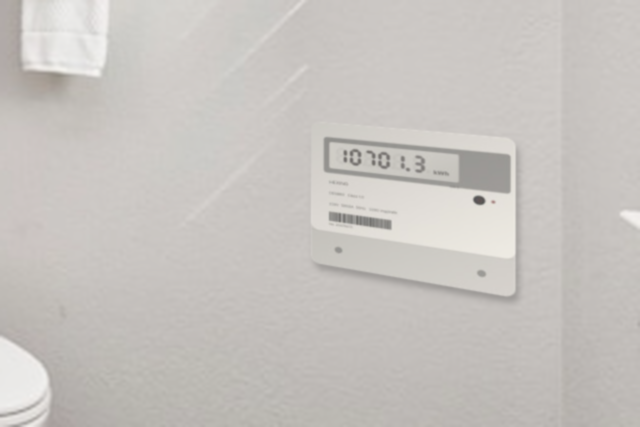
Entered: 10701.3 kWh
